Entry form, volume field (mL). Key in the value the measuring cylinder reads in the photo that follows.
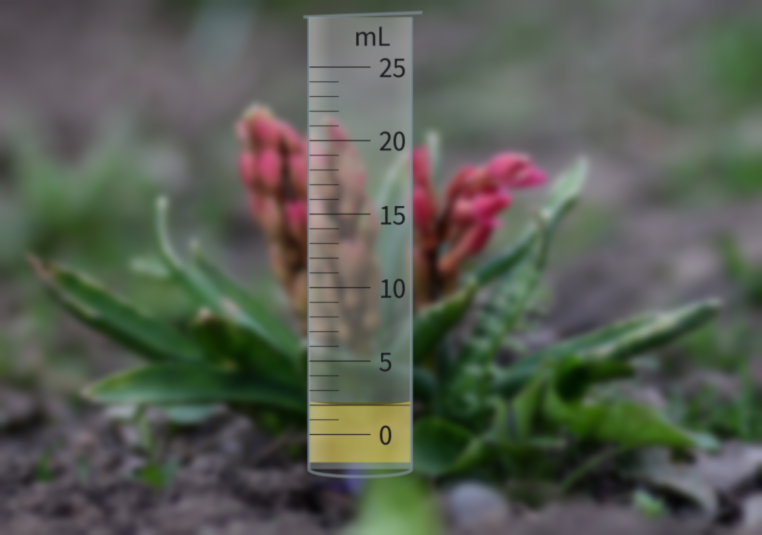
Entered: 2 mL
